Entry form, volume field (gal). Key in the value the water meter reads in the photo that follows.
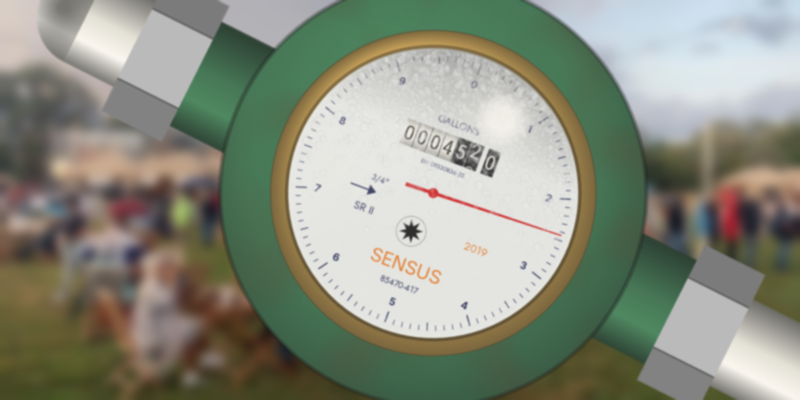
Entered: 4522.4 gal
